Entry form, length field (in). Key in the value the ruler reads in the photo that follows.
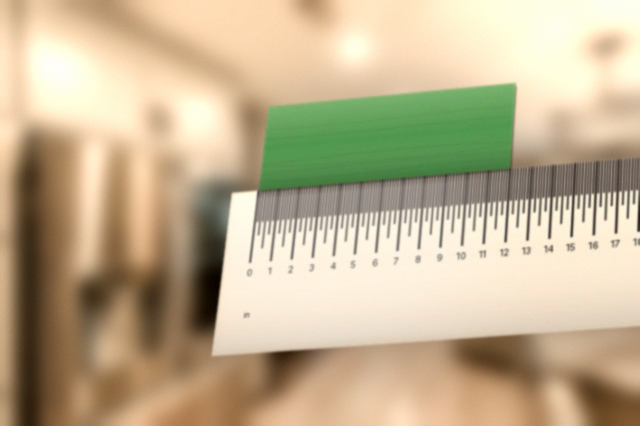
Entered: 12 in
